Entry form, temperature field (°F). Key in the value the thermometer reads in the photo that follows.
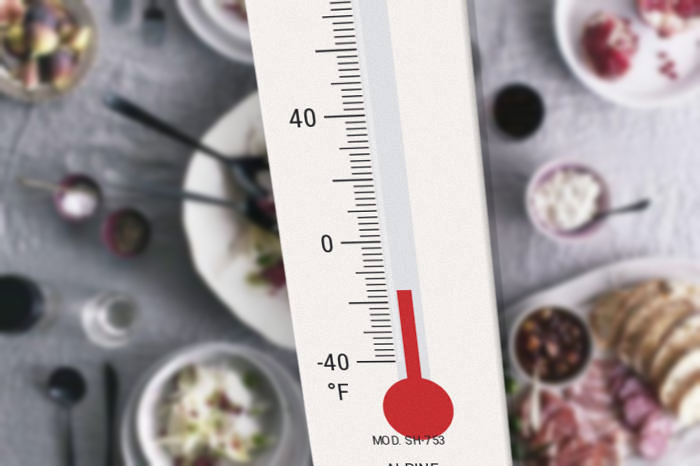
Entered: -16 °F
